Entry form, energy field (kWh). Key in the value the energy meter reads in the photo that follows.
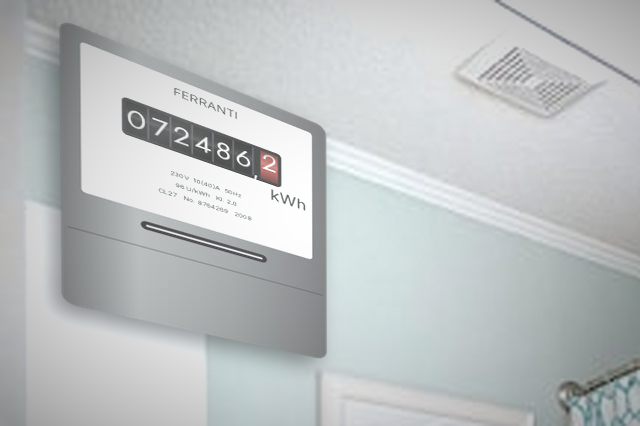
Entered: 72486.2 kWh
